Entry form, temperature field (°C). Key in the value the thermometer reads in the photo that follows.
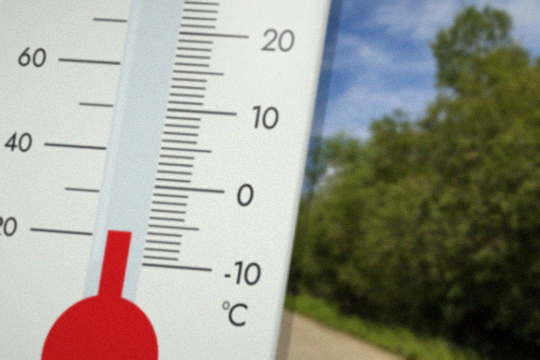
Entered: -6 °C
